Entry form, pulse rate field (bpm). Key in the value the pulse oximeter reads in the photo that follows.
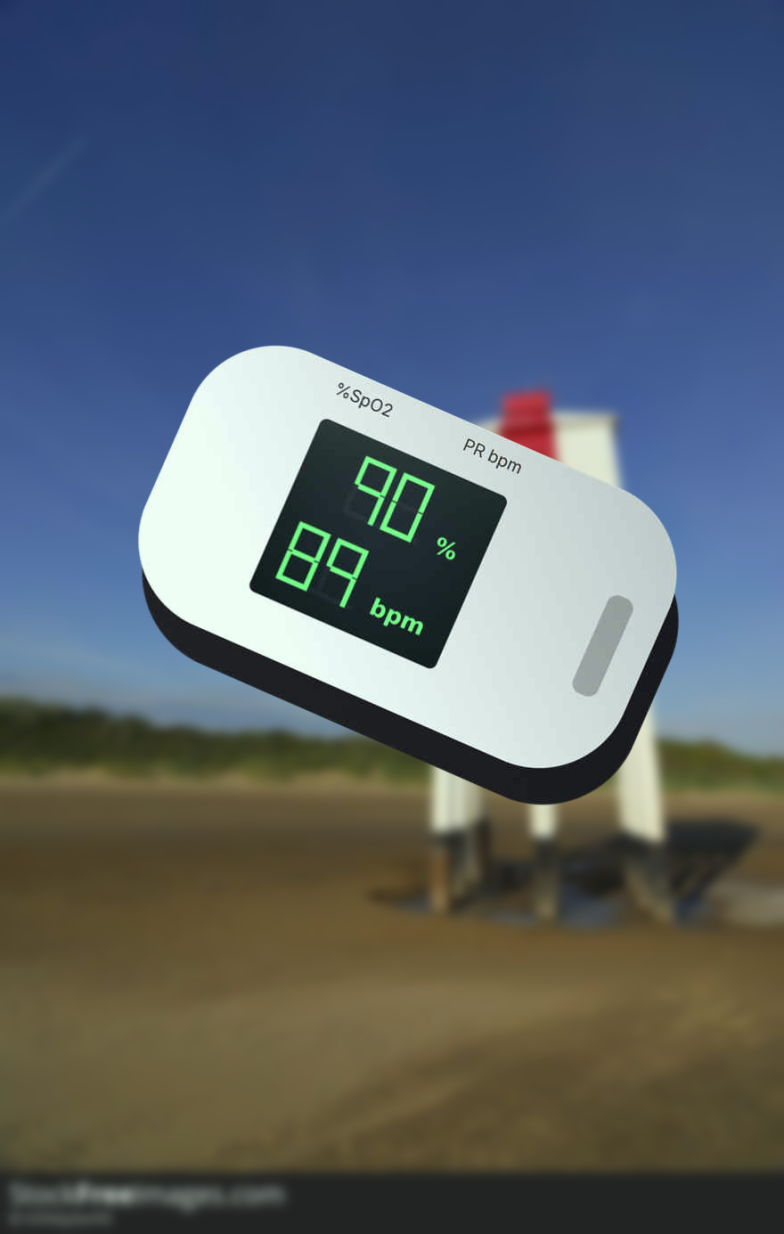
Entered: 89 bpm
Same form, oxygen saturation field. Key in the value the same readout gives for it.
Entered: 90 %
